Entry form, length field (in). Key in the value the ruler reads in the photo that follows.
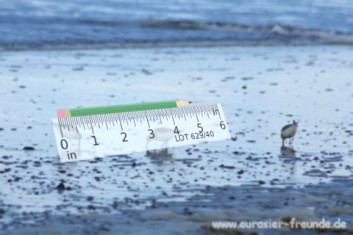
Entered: 5 in
